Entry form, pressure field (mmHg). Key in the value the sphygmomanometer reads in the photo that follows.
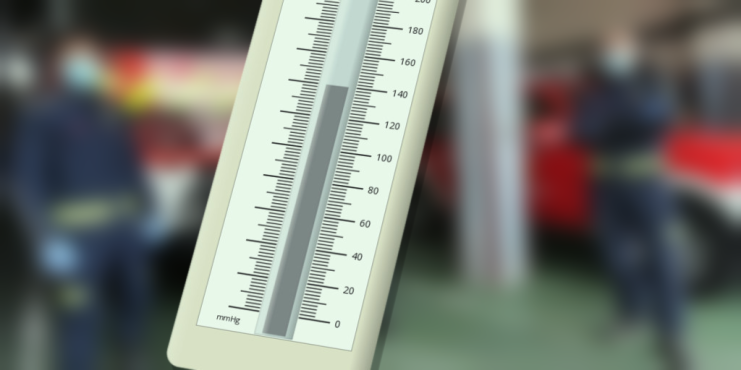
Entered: 140 mmHg
